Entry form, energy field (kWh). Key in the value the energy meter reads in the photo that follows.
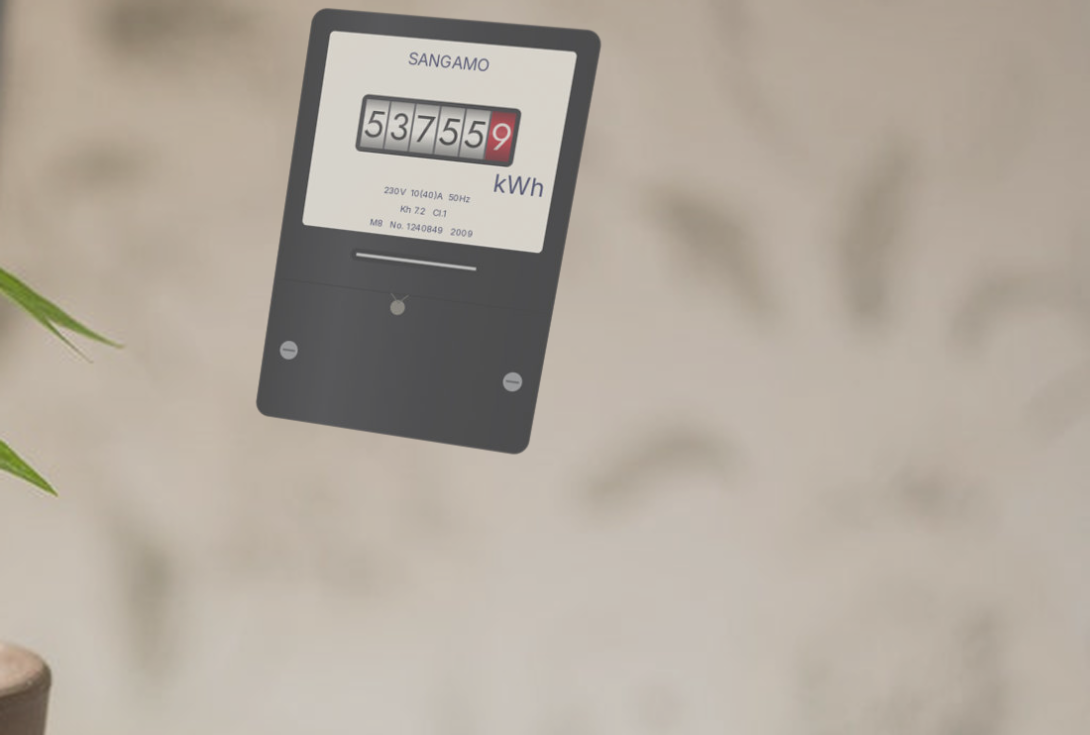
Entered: 53755.9 kWh
